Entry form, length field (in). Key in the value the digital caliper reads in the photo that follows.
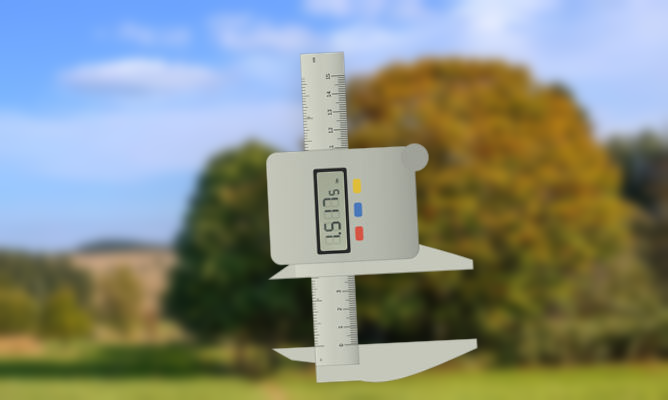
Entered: 1.5175 in
